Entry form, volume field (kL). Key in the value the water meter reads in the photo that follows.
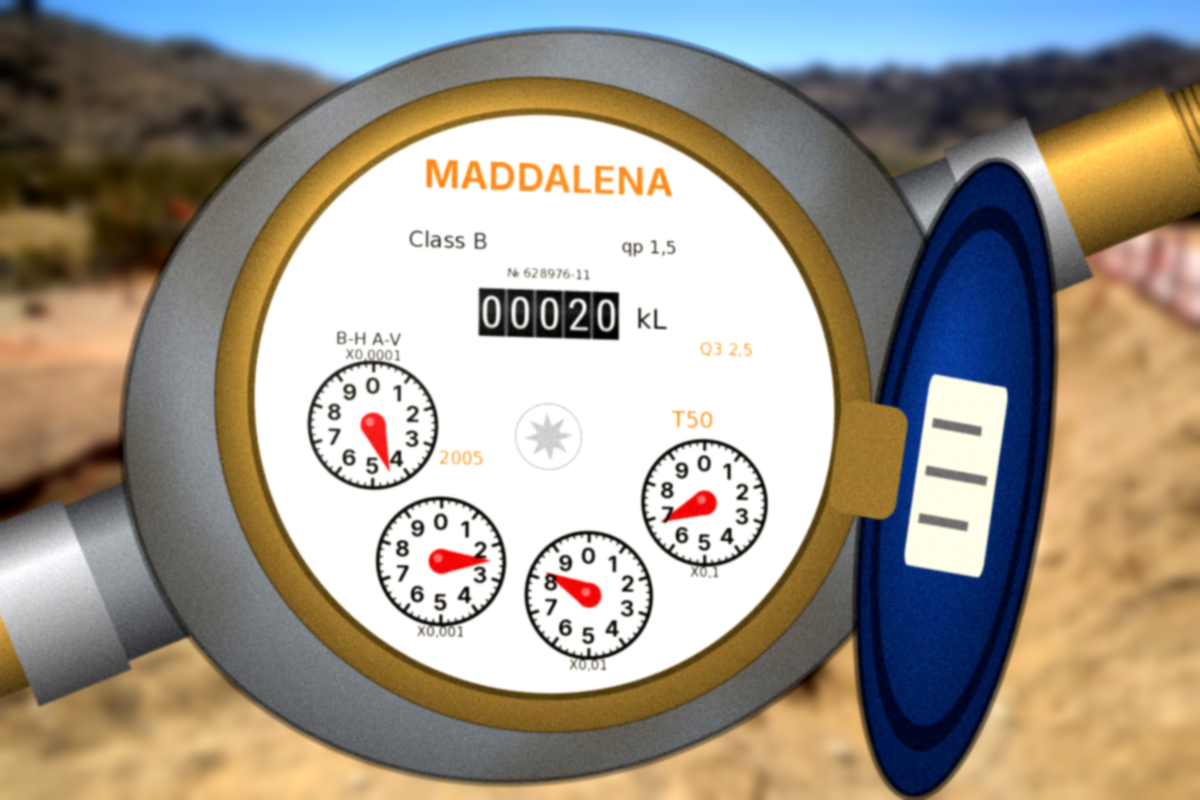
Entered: 20.6824 kL
